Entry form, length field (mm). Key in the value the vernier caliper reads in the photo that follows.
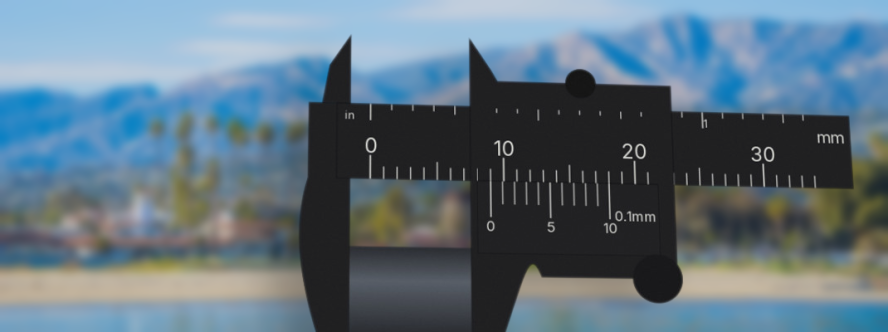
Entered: 9.0 mm
